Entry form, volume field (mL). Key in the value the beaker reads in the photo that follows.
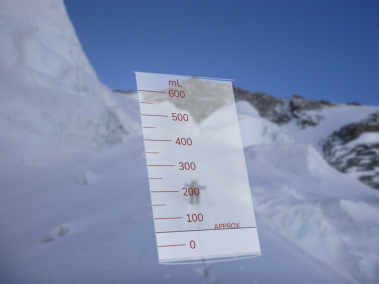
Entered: 50 mL
